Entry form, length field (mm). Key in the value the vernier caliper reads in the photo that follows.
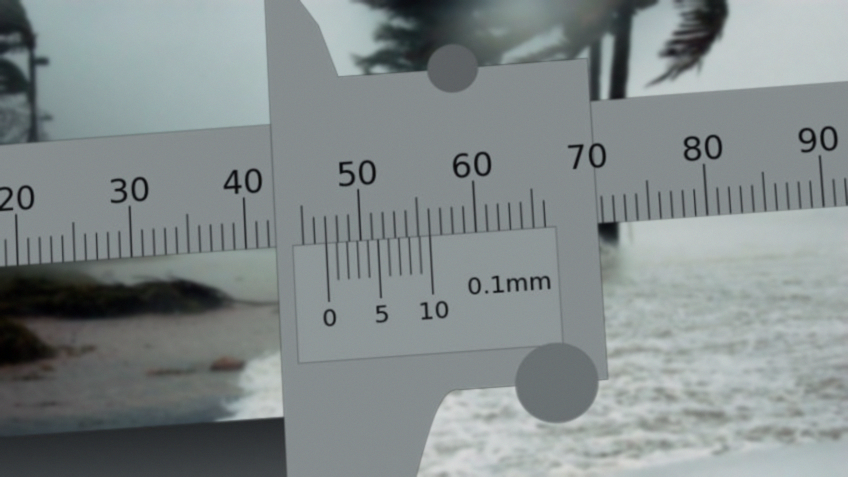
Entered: 47.0 mm
